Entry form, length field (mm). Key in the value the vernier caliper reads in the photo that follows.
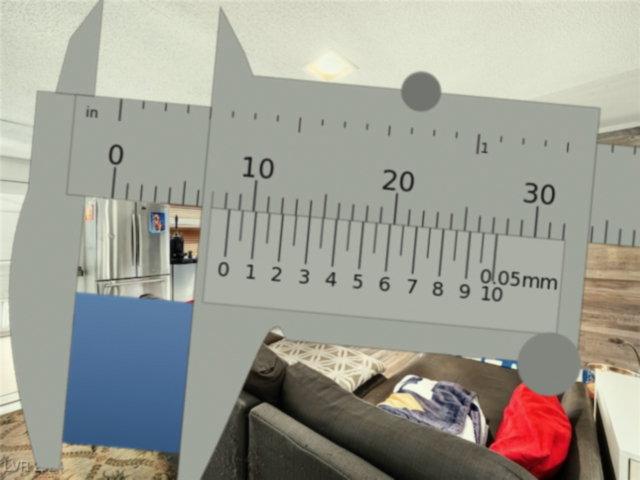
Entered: 8.3 mm
